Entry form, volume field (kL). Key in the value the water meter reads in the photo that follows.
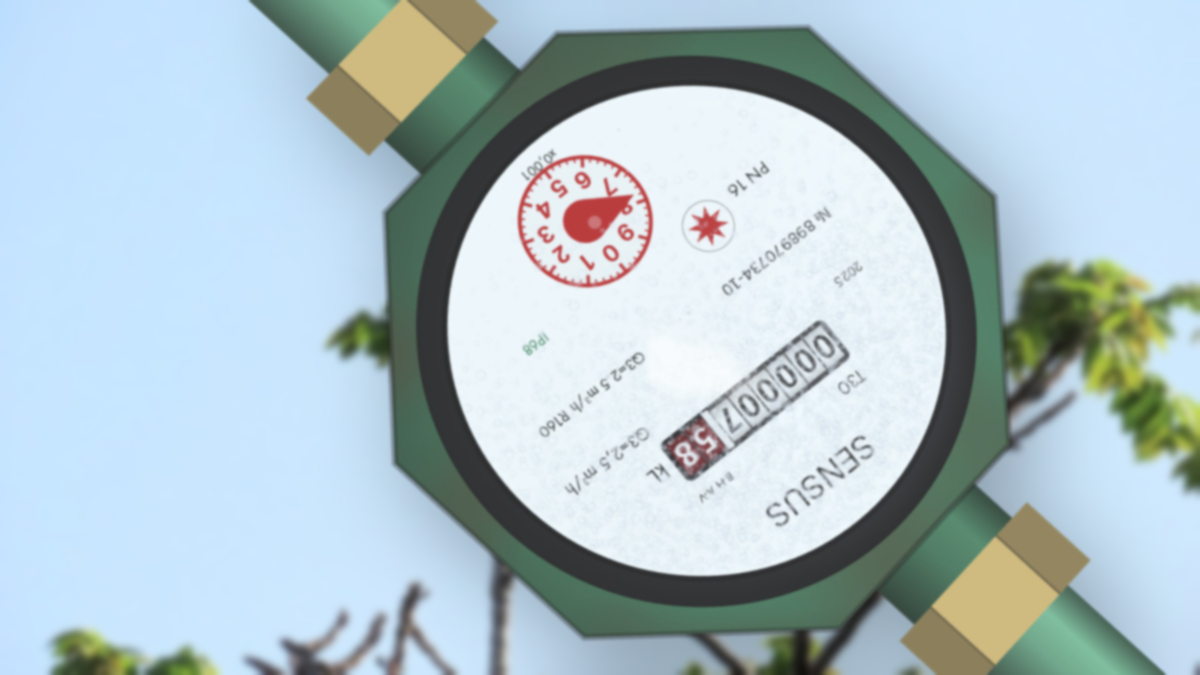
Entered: 7.587 kL
